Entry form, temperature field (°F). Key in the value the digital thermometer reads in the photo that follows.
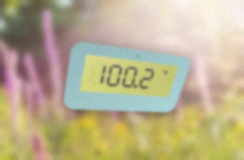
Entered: 100.2 °F
